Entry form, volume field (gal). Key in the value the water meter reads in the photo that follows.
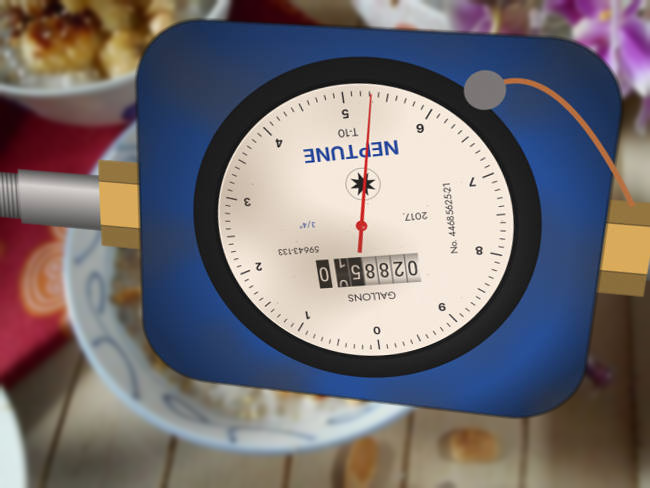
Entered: 288505.3 gal
